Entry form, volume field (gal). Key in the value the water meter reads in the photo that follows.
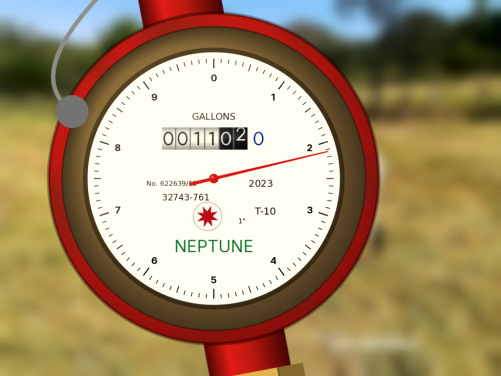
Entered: 11022.1 gal
